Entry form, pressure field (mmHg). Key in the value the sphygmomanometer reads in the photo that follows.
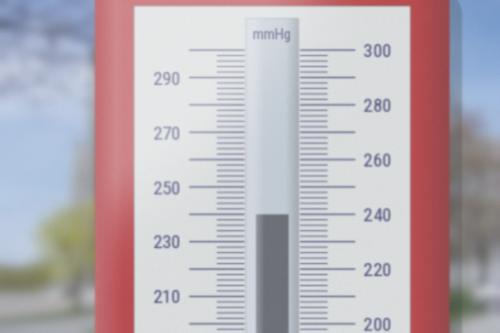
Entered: 240 mmHg
